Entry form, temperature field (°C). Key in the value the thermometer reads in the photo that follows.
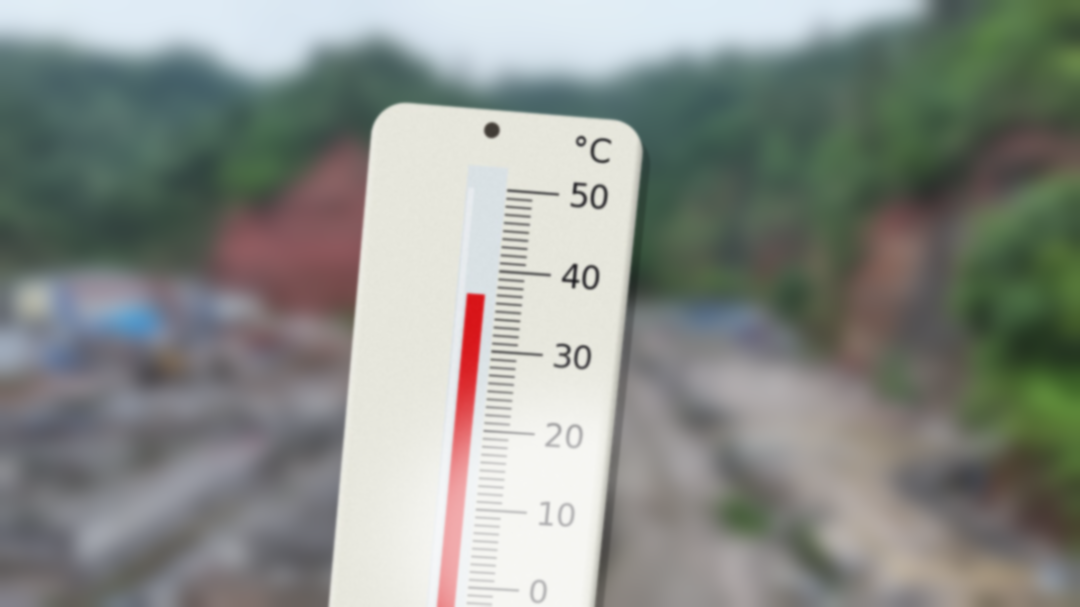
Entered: 37 °C
